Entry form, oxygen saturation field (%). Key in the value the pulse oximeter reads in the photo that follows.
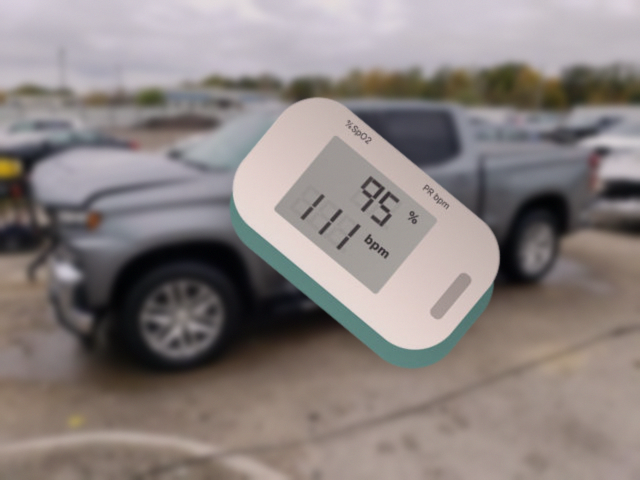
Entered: 95 %
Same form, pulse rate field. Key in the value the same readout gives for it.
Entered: 111 bpm
